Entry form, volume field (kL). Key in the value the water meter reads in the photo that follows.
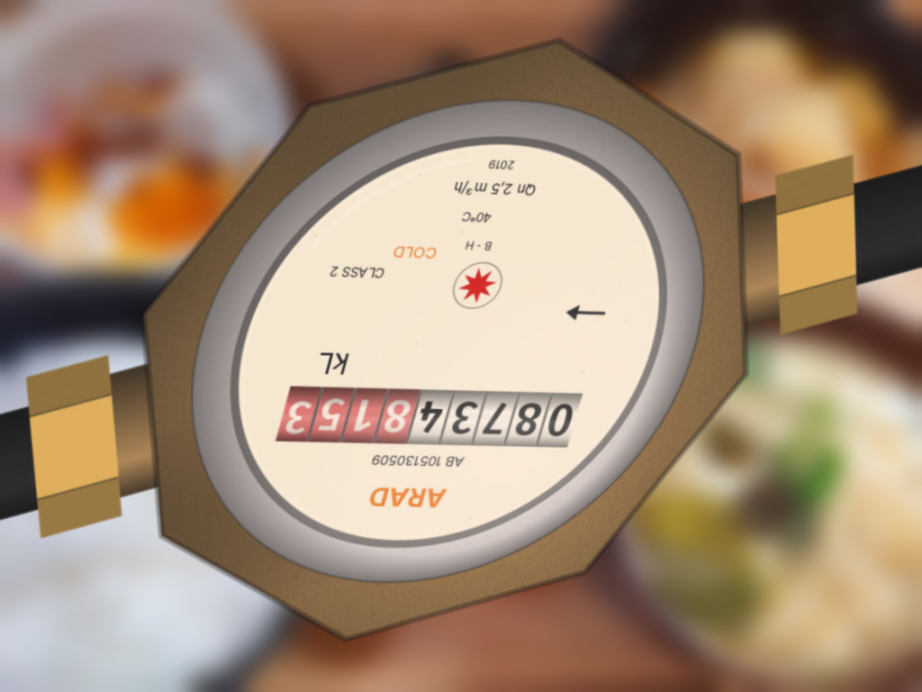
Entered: 8734.8153 kL
